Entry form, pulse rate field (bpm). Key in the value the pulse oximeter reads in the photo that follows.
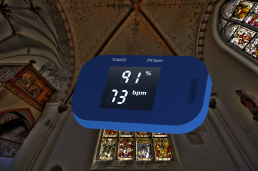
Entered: 73 bpm
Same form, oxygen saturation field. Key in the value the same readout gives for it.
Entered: 91 %
